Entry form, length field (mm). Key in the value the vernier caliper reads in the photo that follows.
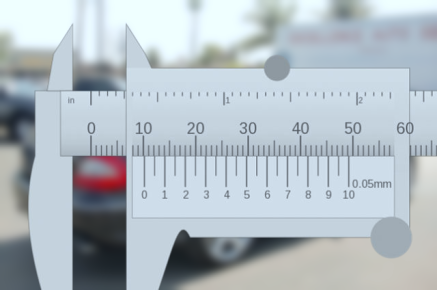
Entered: 10.2 mm
